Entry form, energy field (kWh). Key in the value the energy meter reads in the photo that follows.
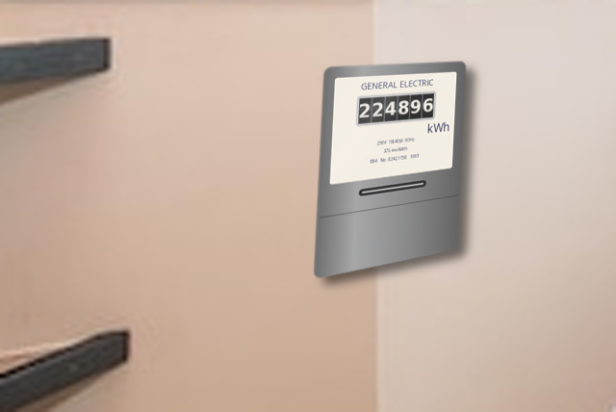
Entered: 224896 kWh
